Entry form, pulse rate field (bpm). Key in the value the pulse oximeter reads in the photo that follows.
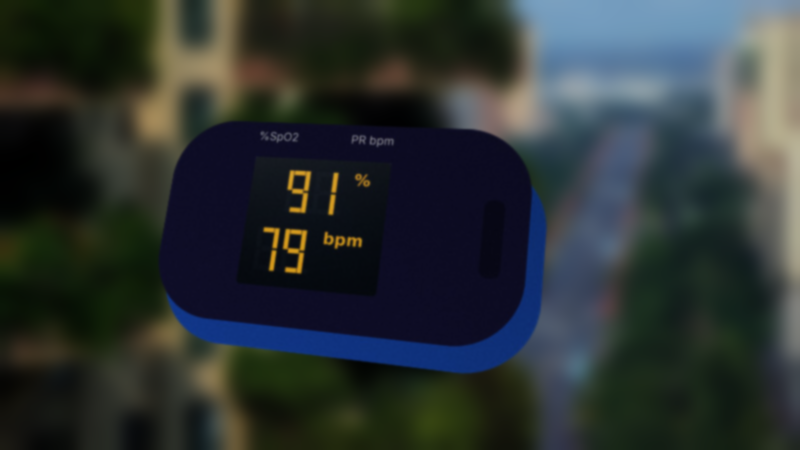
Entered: 79 bpm
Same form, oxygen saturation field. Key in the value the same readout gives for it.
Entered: 91 %
